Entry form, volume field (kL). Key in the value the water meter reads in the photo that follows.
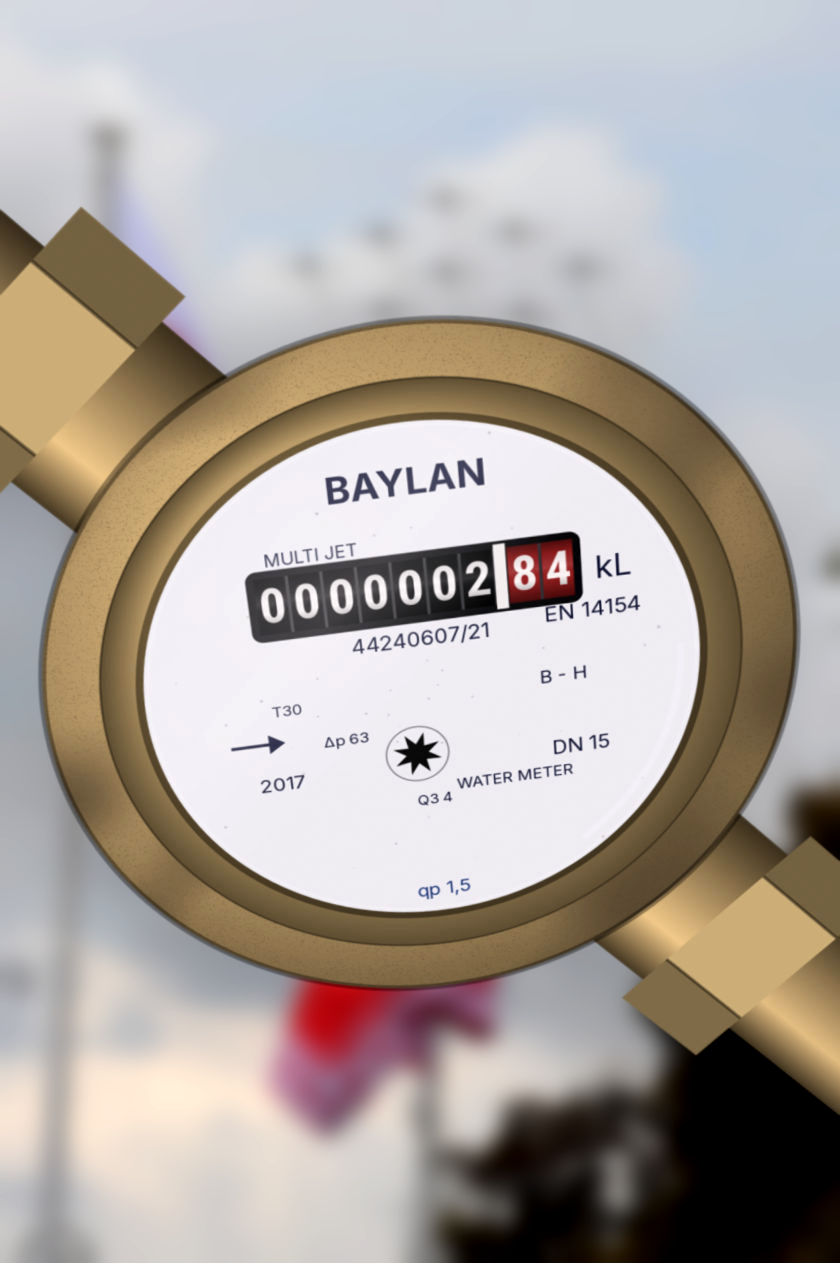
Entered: 2.84 kL
